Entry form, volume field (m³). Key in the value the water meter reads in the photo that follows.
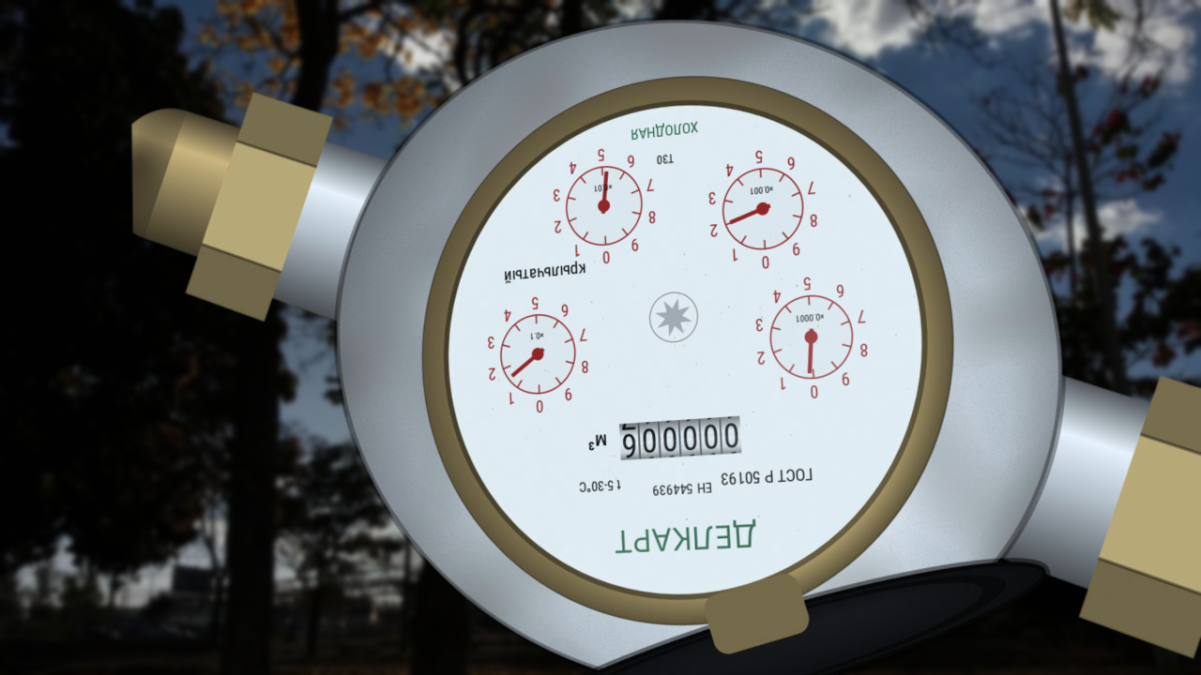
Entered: 6.1520 m³
